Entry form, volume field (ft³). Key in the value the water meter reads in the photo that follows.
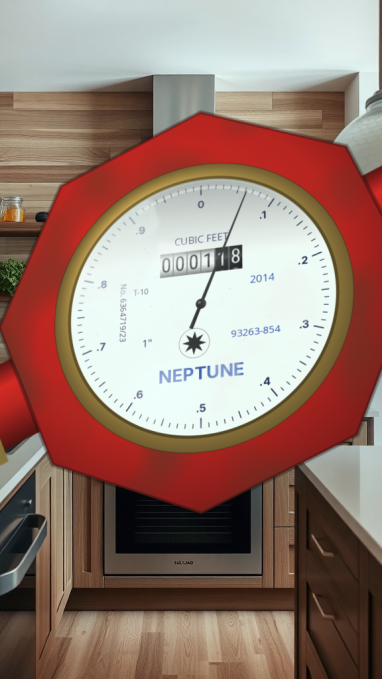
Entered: 118.06 ft³
